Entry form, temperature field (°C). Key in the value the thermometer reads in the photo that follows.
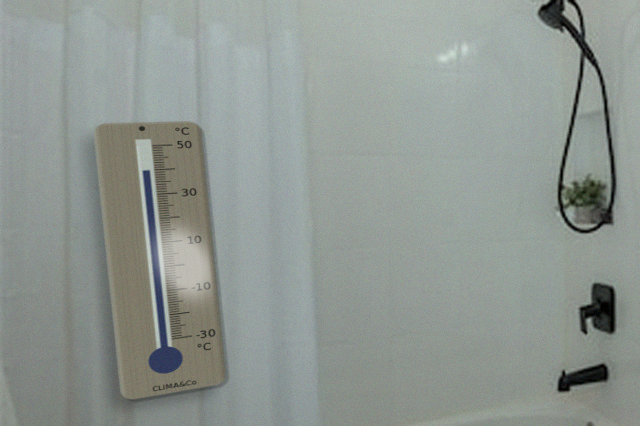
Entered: 40 °C
